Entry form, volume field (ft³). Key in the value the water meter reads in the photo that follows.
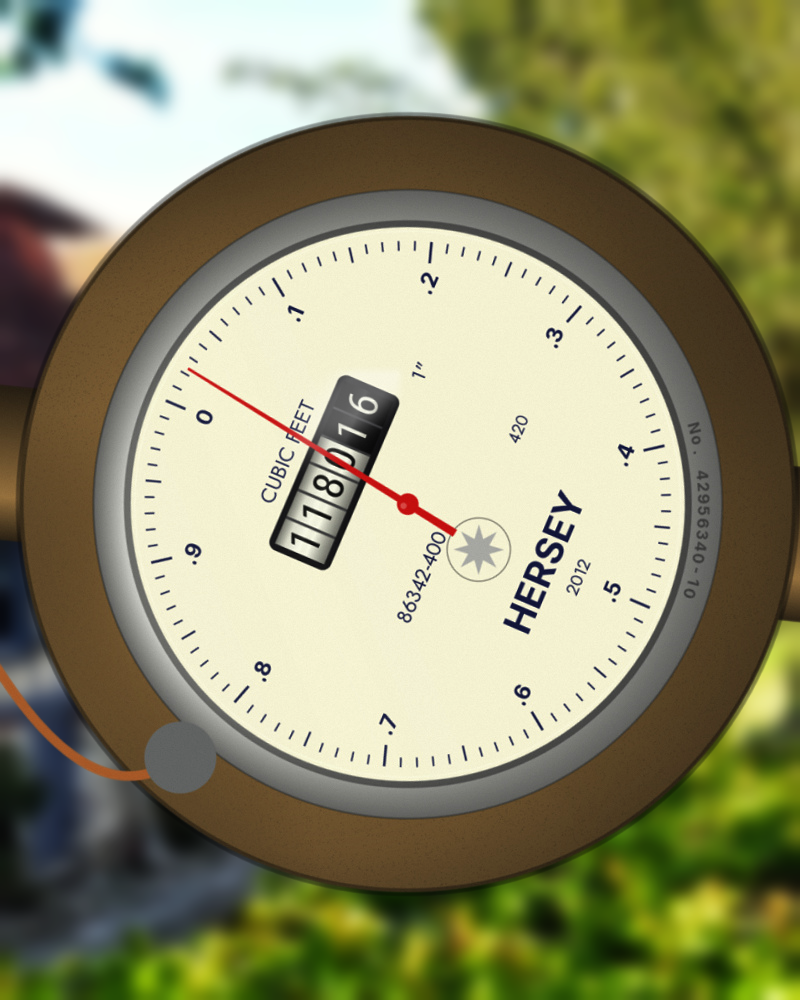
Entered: 118016.02 ft³
